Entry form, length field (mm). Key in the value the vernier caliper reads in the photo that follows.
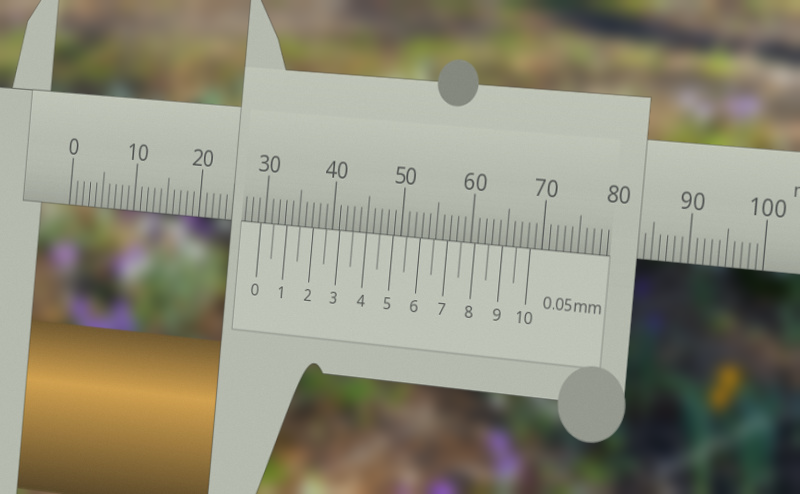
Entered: 29.4 mm
